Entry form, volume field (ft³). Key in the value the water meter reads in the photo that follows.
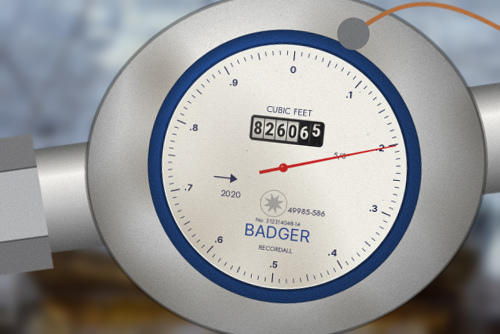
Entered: 826065.20 ft³
